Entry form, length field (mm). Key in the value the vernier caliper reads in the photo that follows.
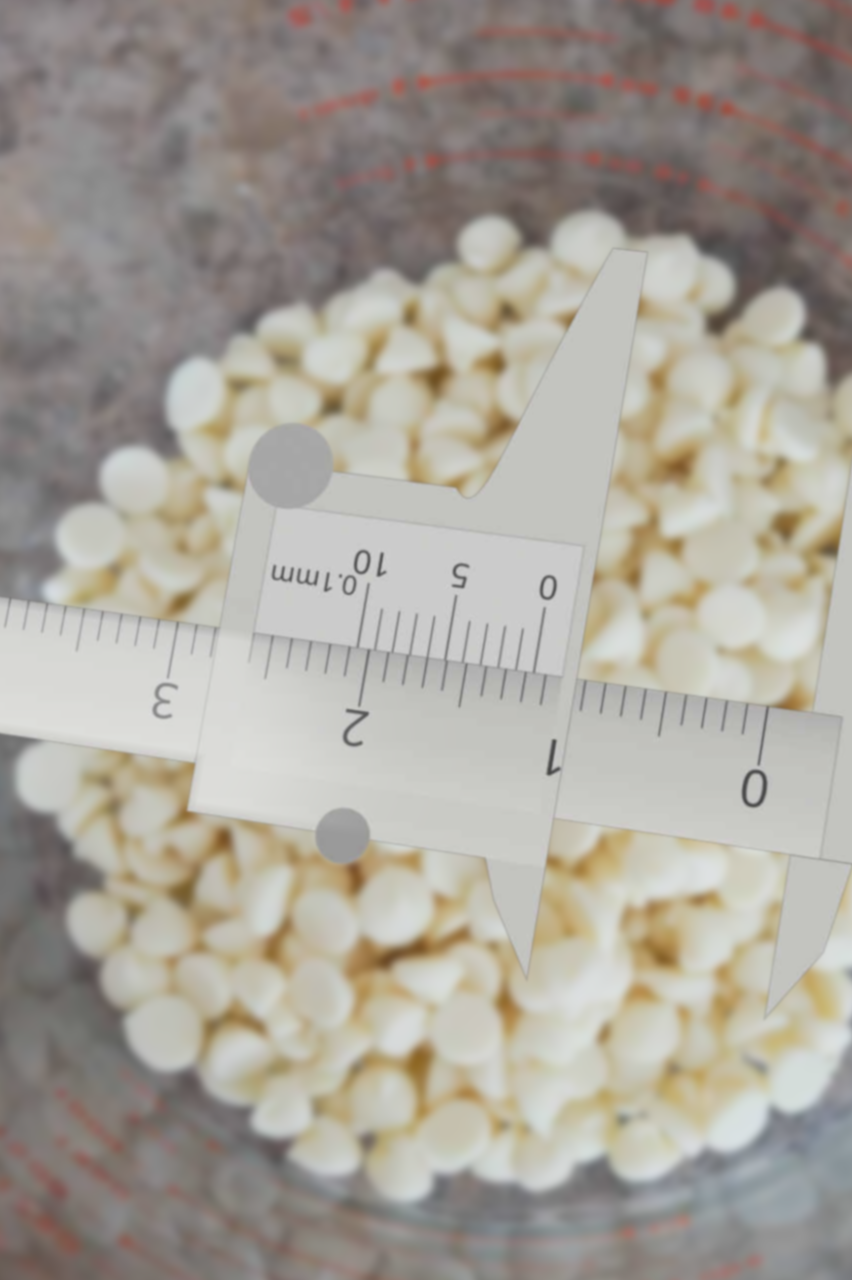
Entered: 11.6 mm
